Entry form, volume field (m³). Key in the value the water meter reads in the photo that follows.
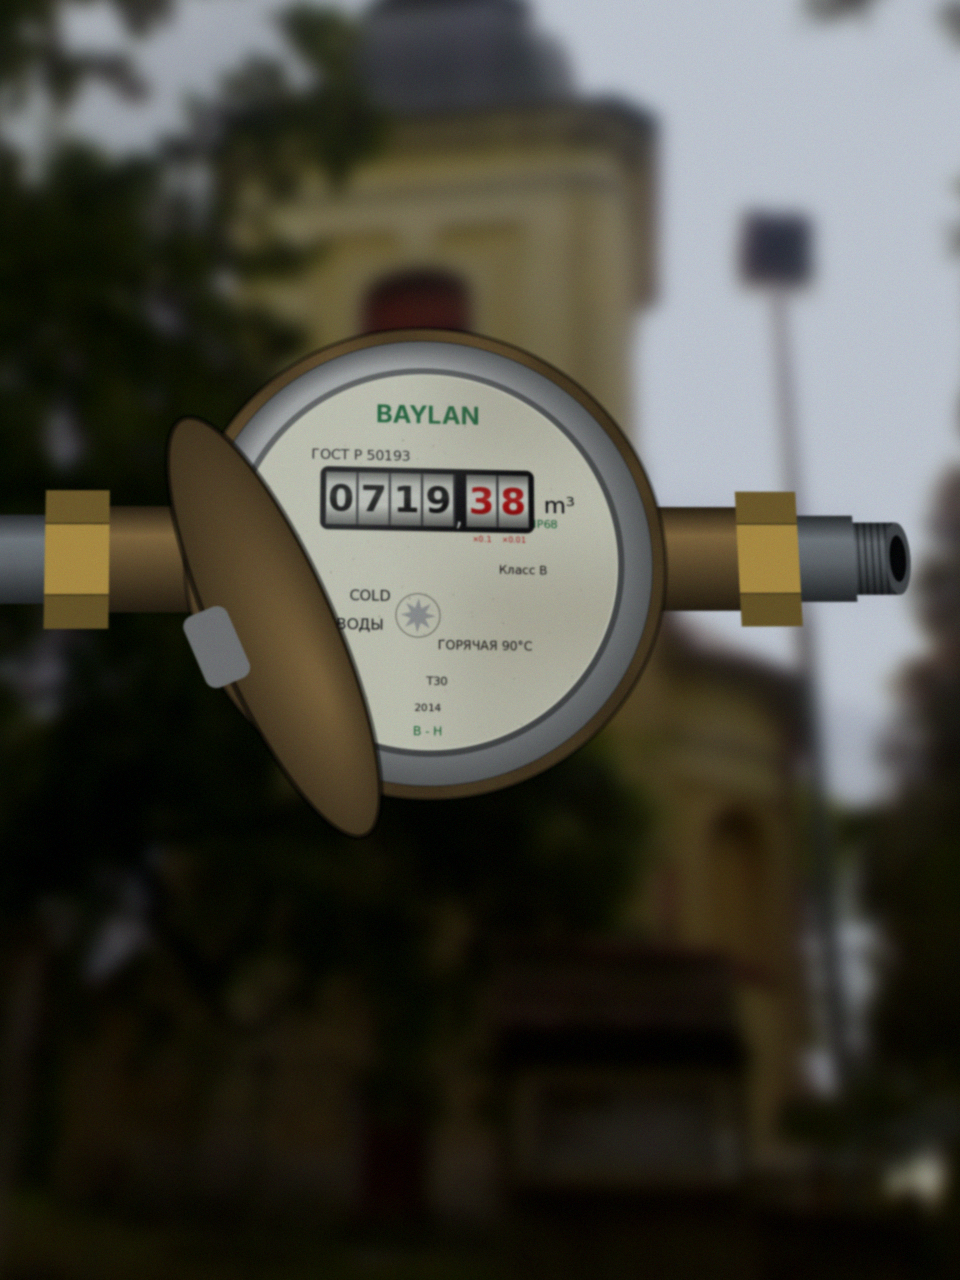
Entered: 719.38 m³
